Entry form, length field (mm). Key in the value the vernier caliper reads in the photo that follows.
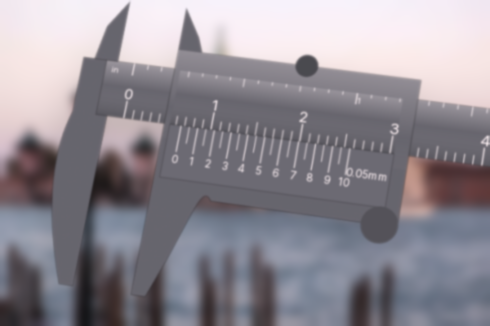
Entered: 6.6 mm
